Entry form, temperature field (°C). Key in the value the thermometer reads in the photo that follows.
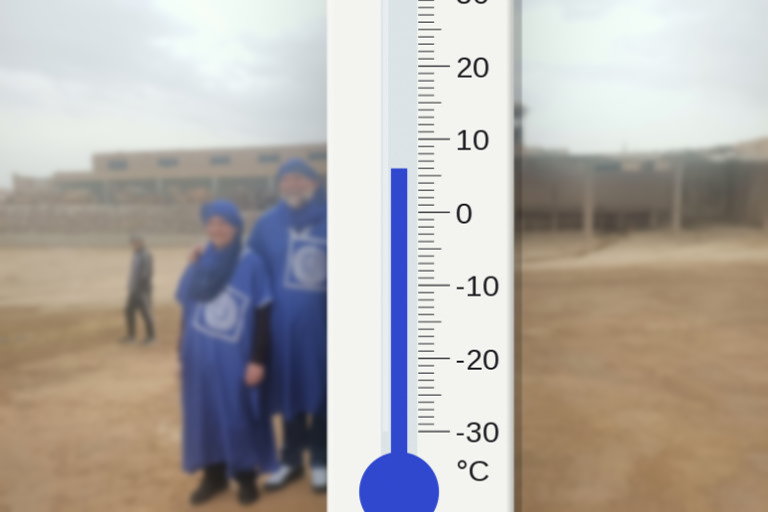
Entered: 6 °C
